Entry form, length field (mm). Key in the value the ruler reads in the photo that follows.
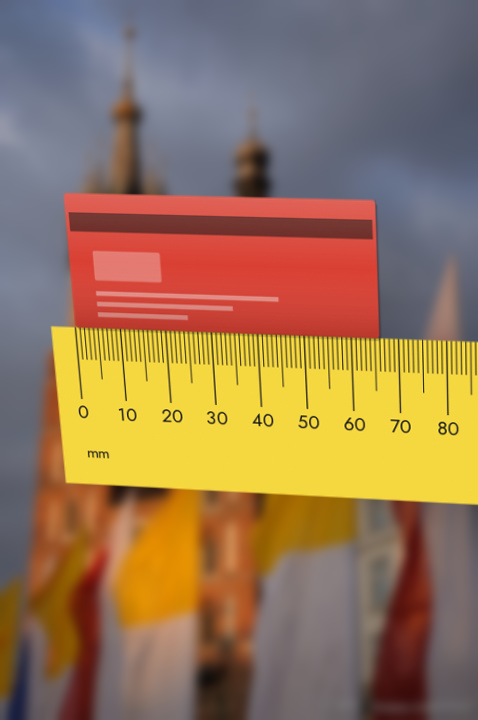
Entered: 66 mm
